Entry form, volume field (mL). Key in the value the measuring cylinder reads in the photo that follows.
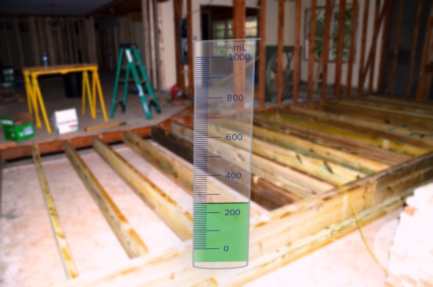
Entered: 250 mL
